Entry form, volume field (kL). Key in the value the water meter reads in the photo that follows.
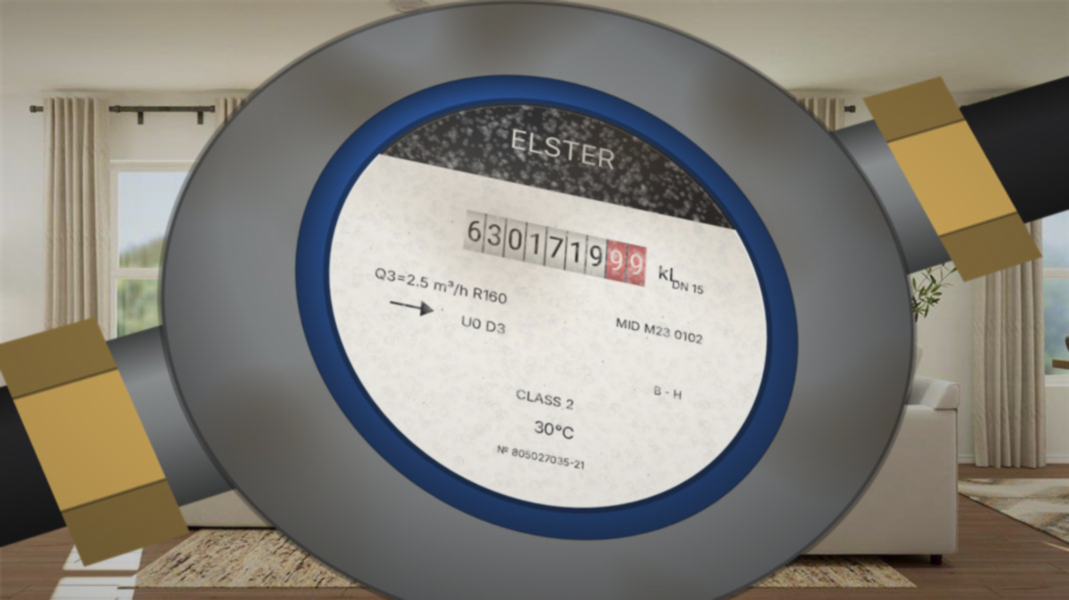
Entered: 6301719.99 kL
